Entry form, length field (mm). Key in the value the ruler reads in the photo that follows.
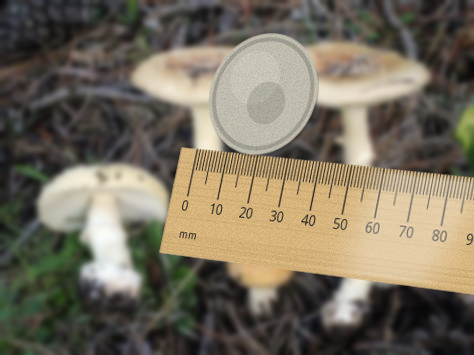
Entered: 35 mm
